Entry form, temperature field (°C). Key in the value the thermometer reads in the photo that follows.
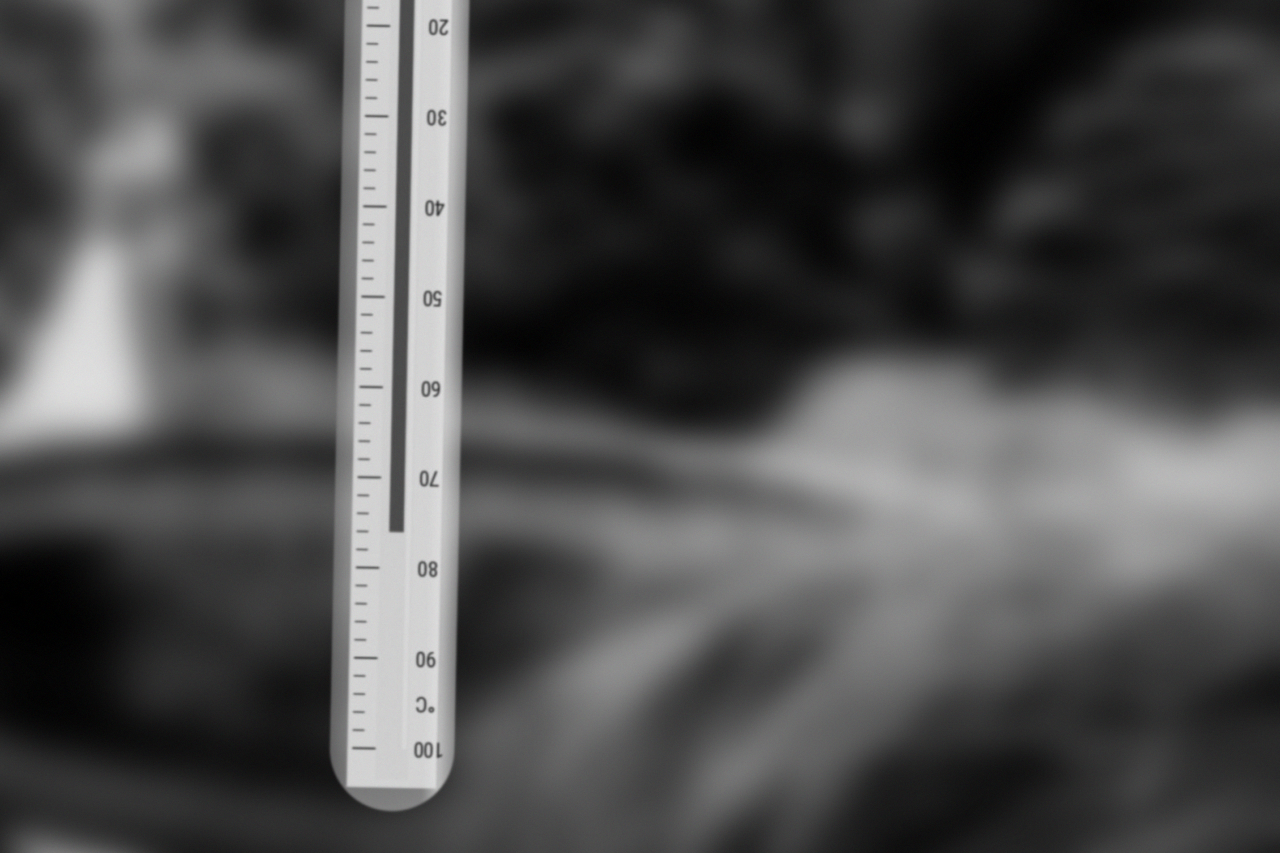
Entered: 76 °C
